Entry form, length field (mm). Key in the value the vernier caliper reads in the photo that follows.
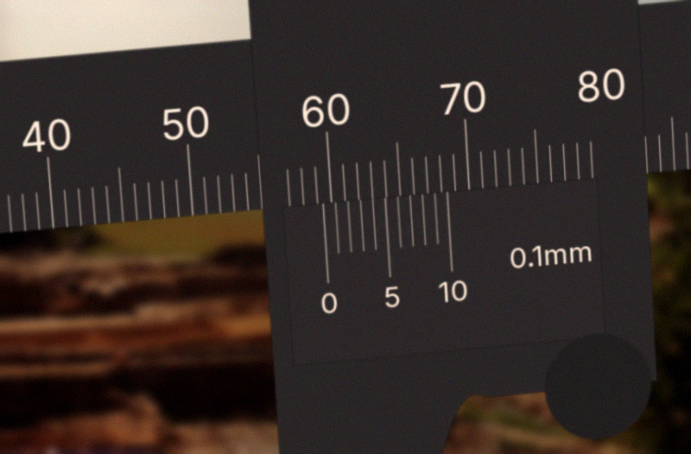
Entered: 59.4 mm
